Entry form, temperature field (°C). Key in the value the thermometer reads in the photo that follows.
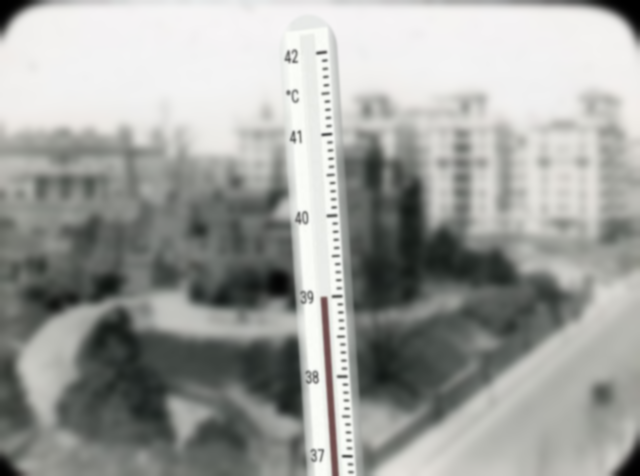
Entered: 39 °C
